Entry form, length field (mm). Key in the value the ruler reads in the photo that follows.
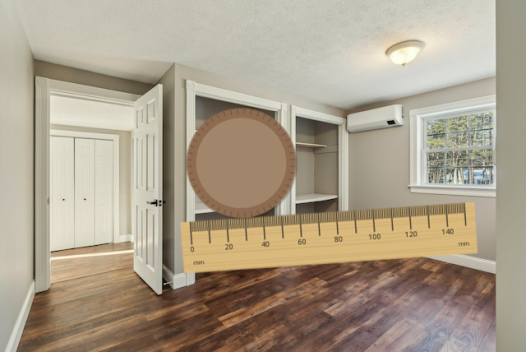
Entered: 60 mm
